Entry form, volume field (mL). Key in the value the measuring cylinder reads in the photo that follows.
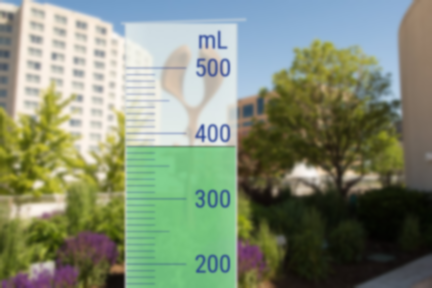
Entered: 380 mL
